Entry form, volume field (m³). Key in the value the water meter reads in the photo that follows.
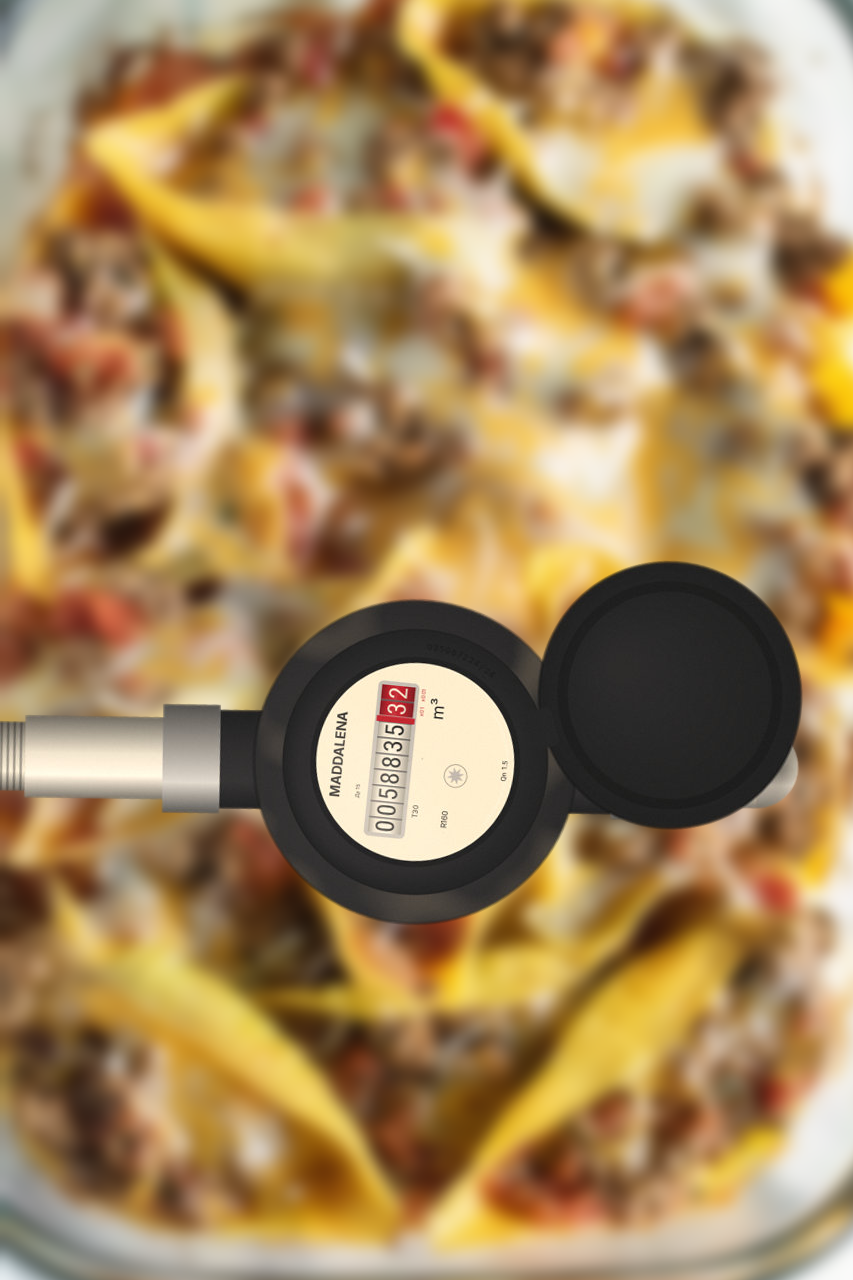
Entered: 58835.32 m³
